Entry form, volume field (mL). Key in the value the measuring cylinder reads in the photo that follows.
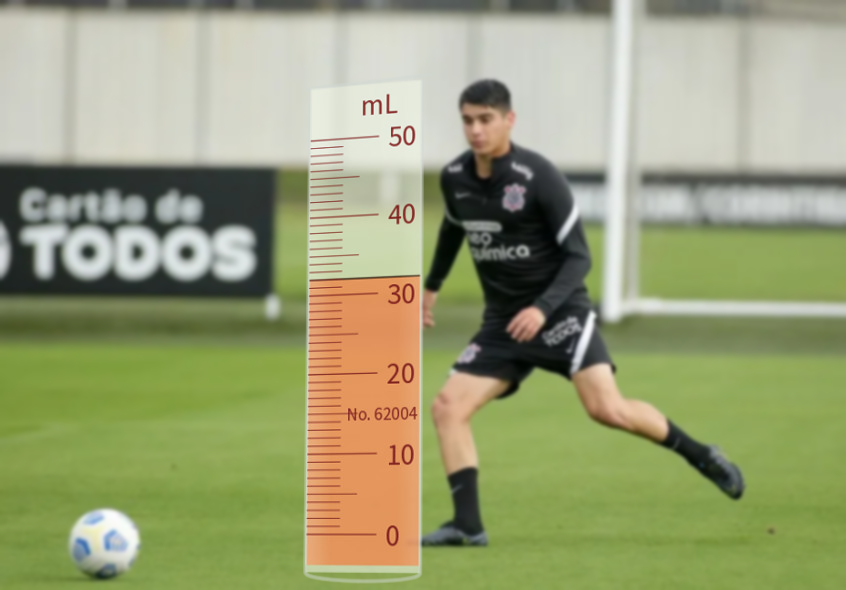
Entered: 32 mL
